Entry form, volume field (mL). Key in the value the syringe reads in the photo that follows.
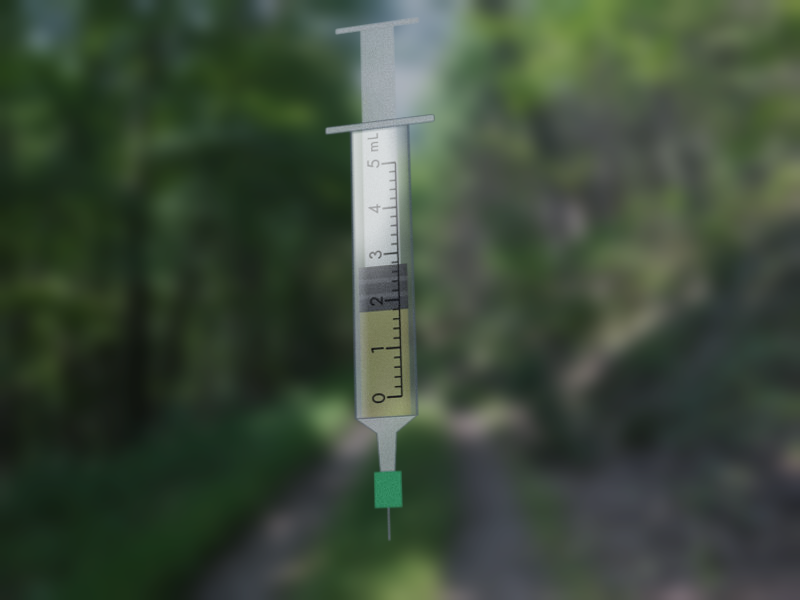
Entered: 1.8 mL
